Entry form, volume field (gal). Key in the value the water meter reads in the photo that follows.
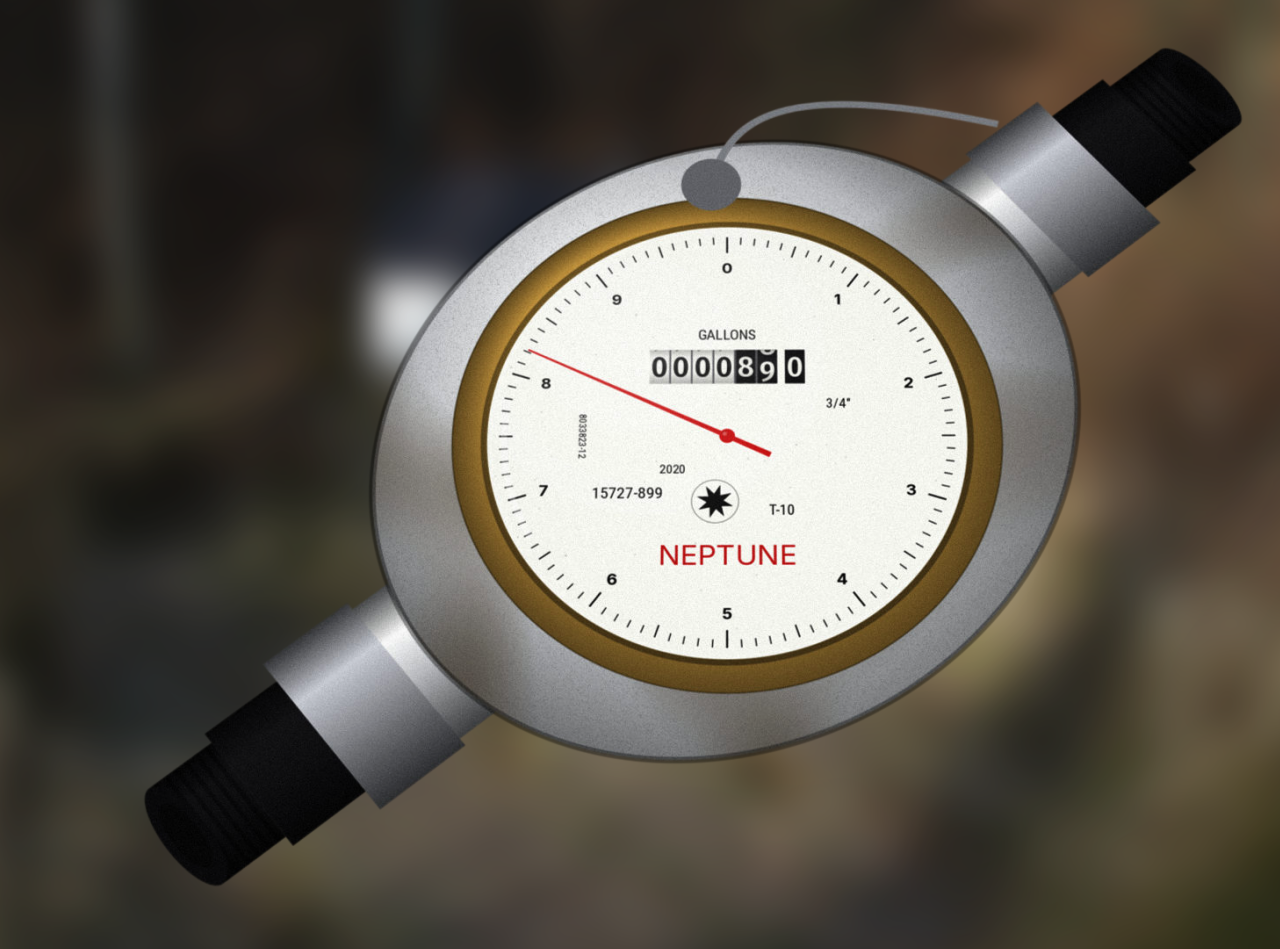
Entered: 888.2 gal
